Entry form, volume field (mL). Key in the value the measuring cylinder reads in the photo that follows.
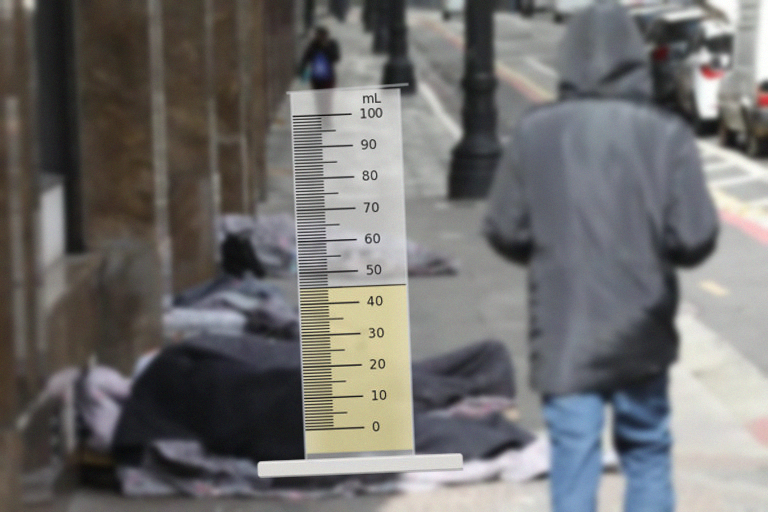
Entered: 45 mL
